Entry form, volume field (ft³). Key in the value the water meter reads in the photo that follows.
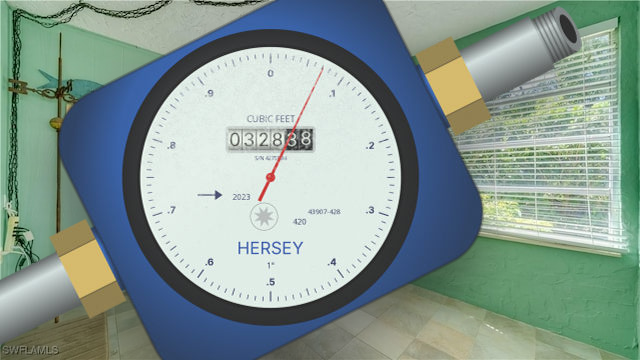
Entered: 32838.07 ft³
